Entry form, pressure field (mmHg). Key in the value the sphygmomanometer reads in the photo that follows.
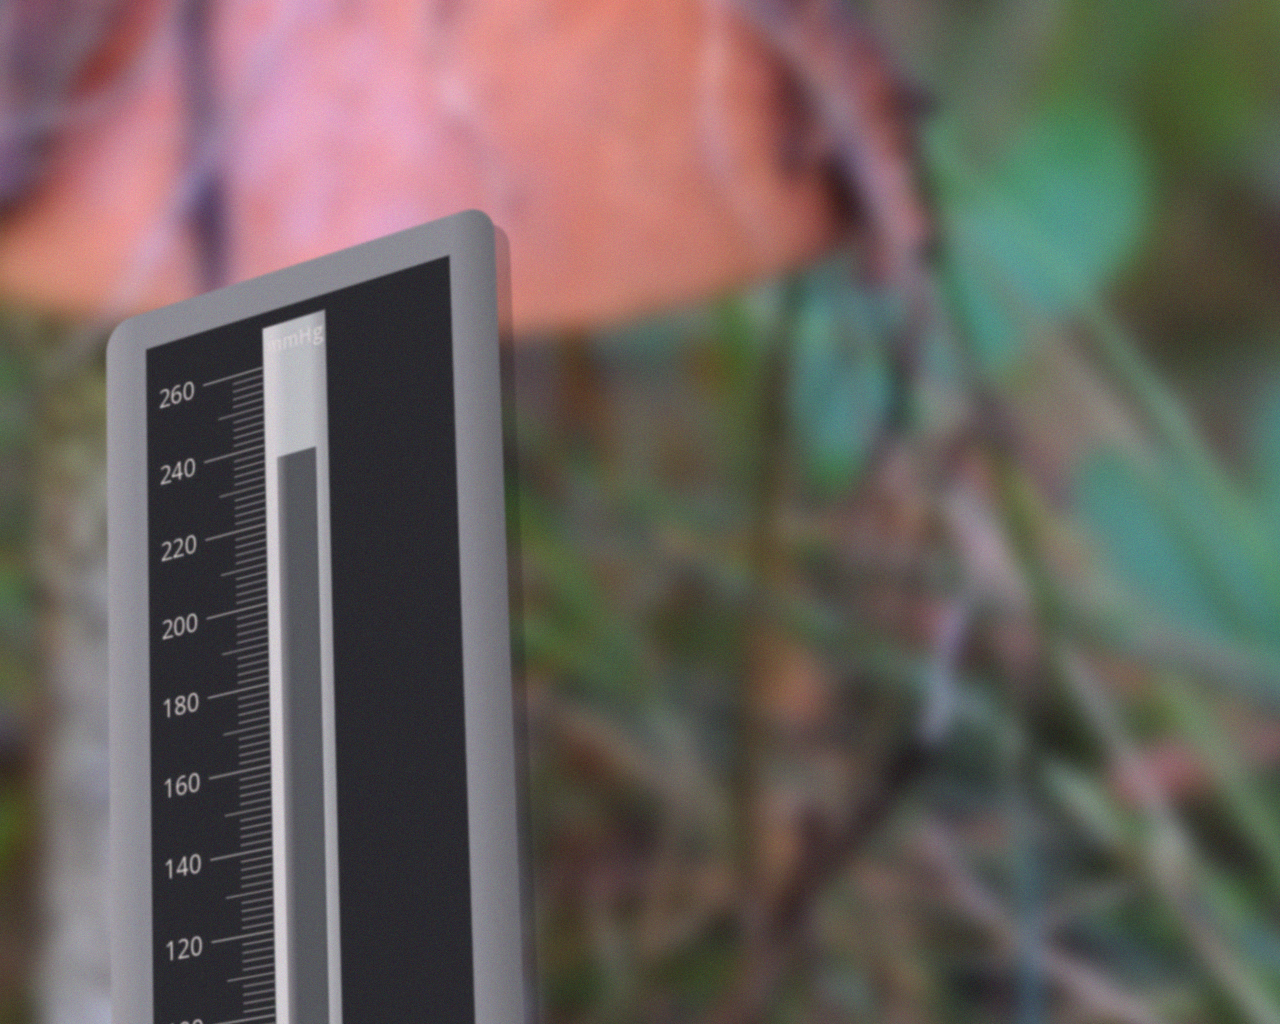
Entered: 236 mmHg
